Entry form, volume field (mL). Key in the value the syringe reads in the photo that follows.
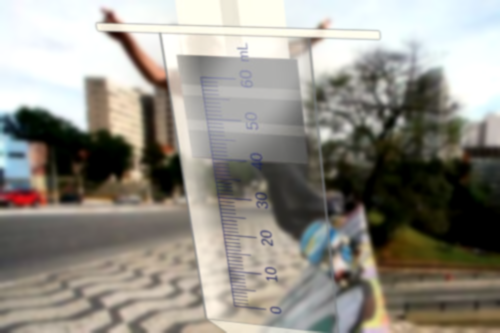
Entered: 40 mL
